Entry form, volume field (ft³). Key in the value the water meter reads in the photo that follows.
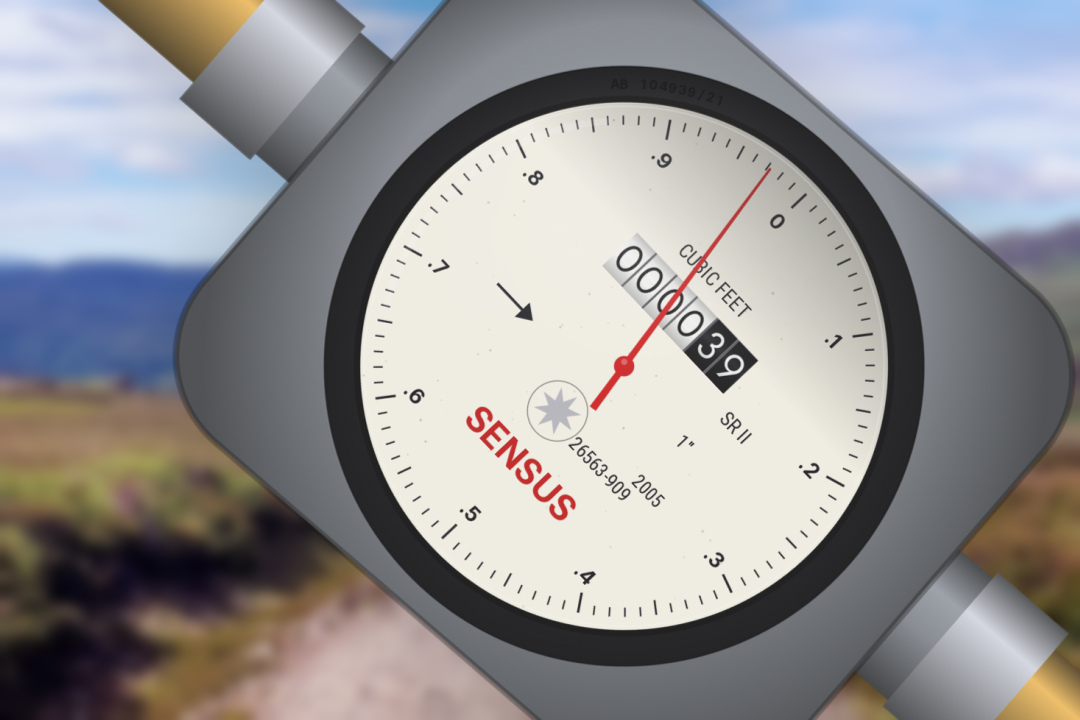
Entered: 38.97 ft³
